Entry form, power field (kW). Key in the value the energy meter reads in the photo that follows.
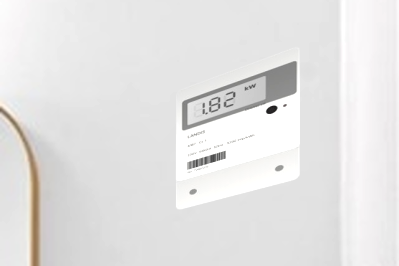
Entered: 1.82 kW
